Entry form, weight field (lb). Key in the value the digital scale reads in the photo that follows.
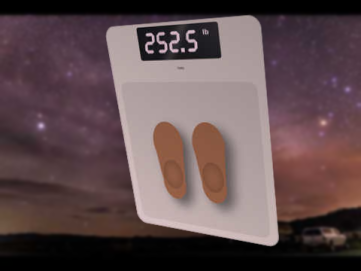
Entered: 252.5 lb
